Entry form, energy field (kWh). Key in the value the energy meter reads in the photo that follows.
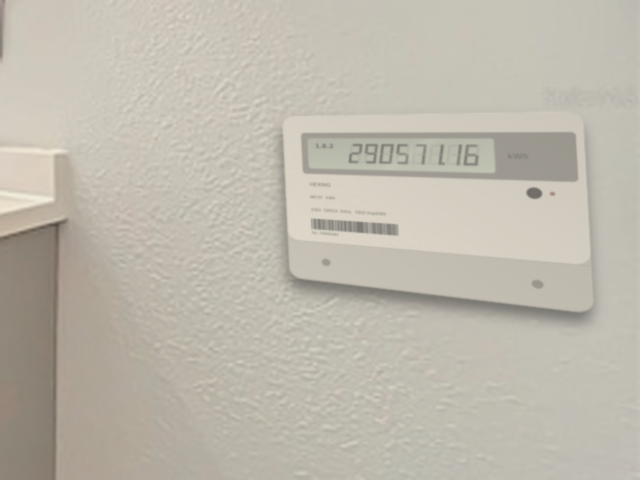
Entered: 290571.16 kWh
